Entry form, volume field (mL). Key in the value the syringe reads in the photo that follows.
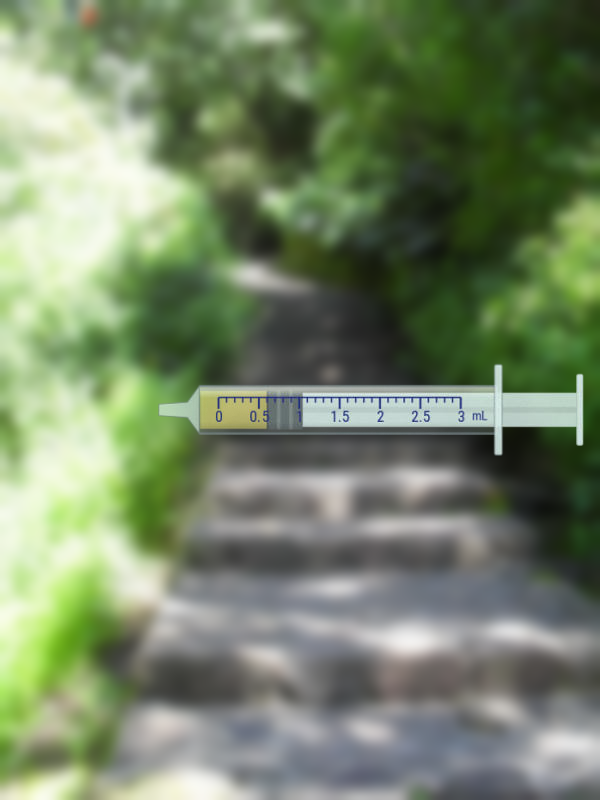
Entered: 0.6 mL
